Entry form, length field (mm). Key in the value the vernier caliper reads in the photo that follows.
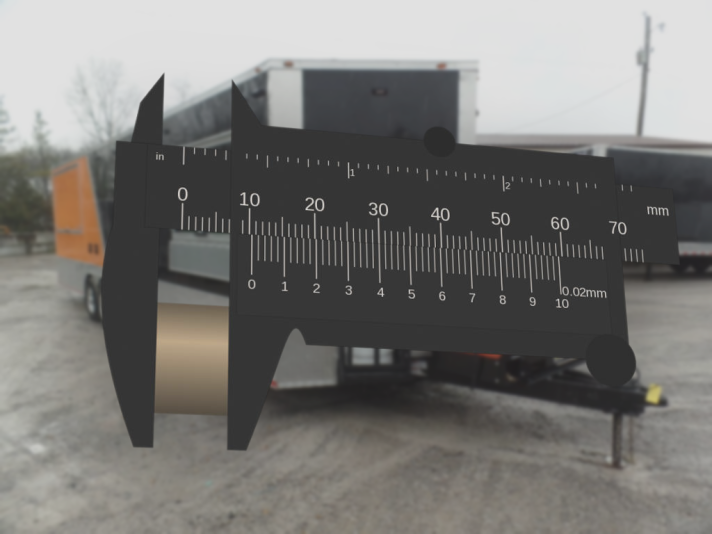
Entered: 10.4 mm
